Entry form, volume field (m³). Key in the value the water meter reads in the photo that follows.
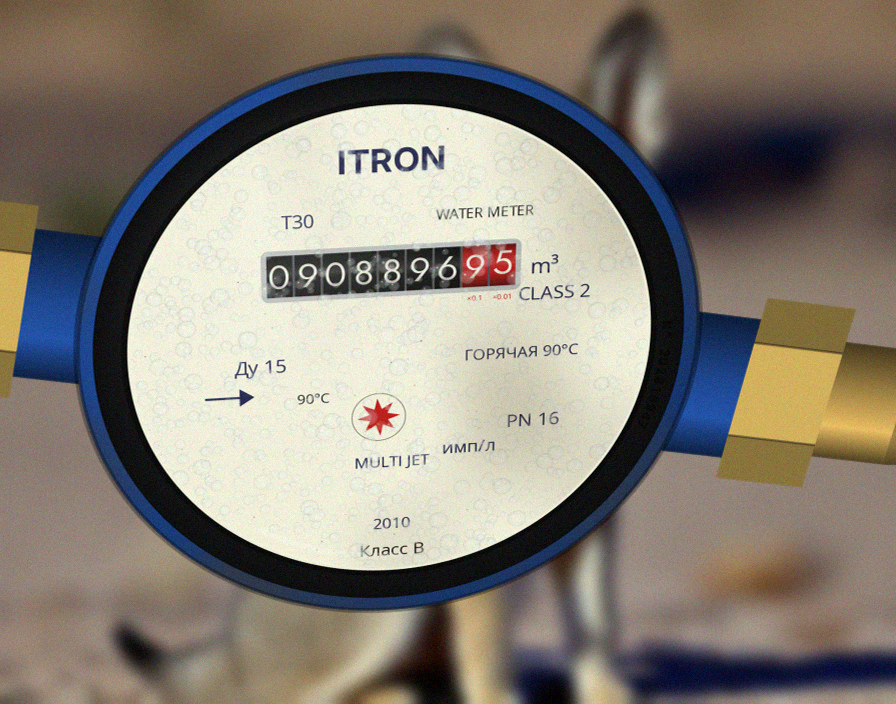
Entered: 908896.95 m³
